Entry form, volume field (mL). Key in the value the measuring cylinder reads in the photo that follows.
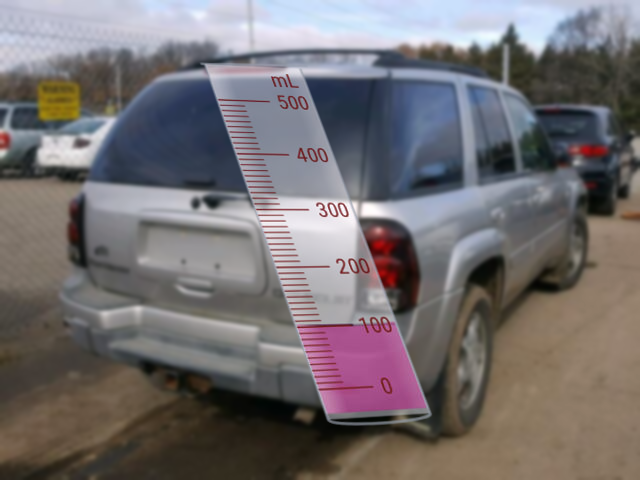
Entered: 100 mL
